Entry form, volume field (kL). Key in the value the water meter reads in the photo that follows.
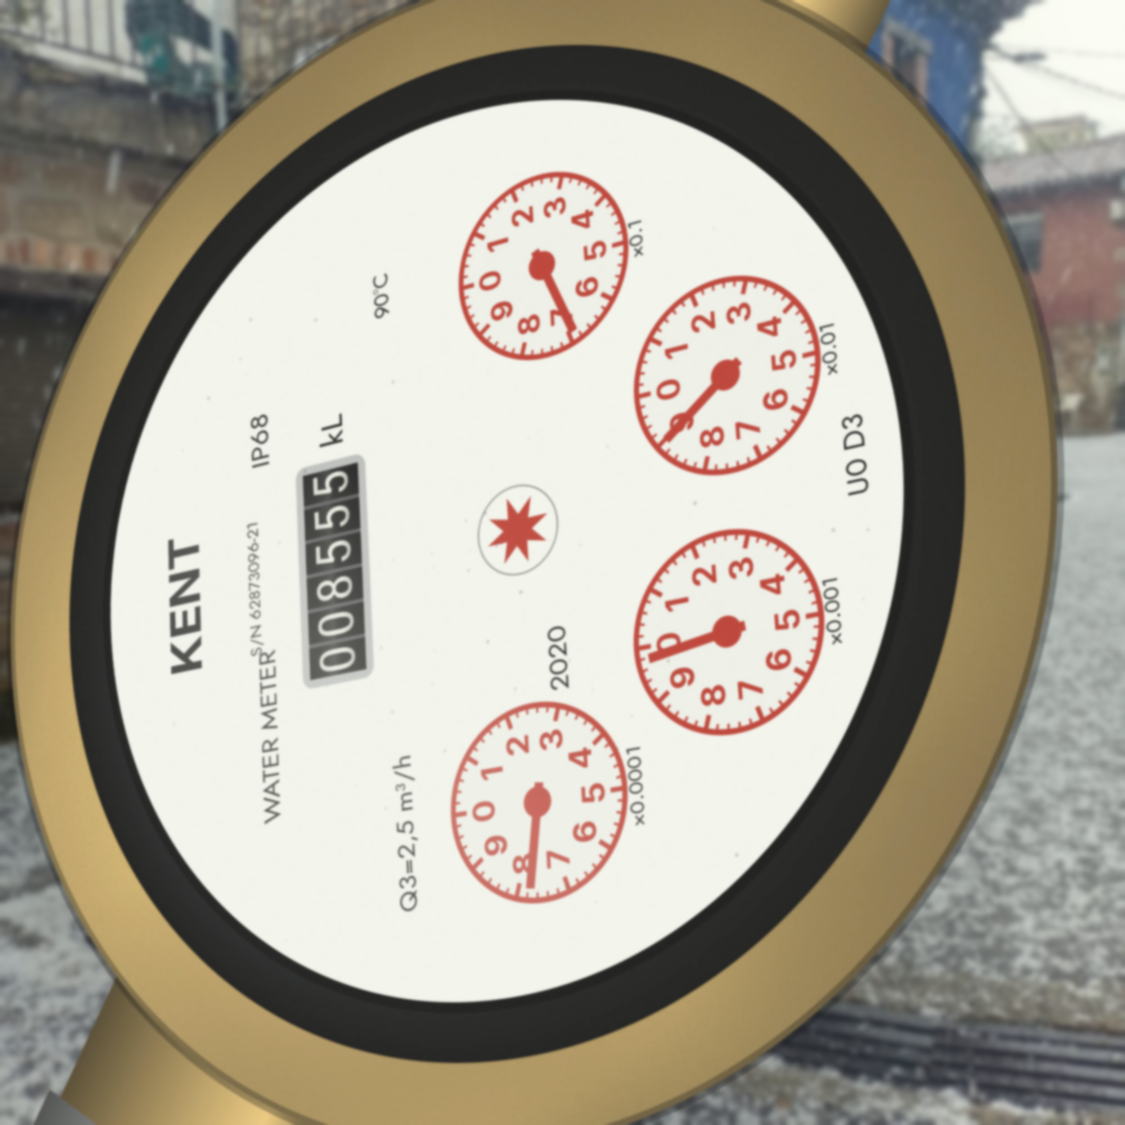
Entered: 8555.6897 kL
